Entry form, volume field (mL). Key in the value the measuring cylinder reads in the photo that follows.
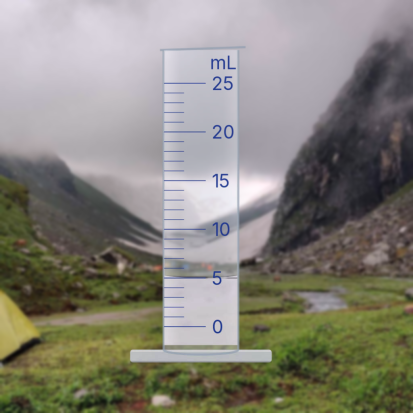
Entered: 5 mL
